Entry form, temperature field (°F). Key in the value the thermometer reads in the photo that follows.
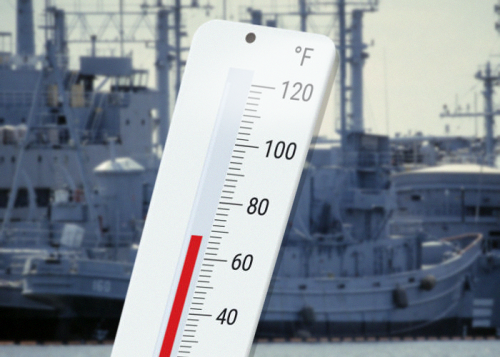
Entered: 68 °F
